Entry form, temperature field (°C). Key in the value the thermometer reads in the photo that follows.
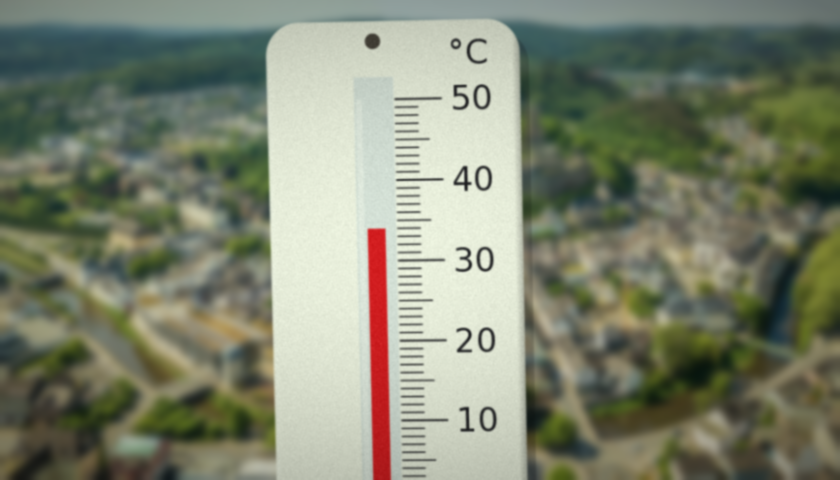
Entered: 34 °C
